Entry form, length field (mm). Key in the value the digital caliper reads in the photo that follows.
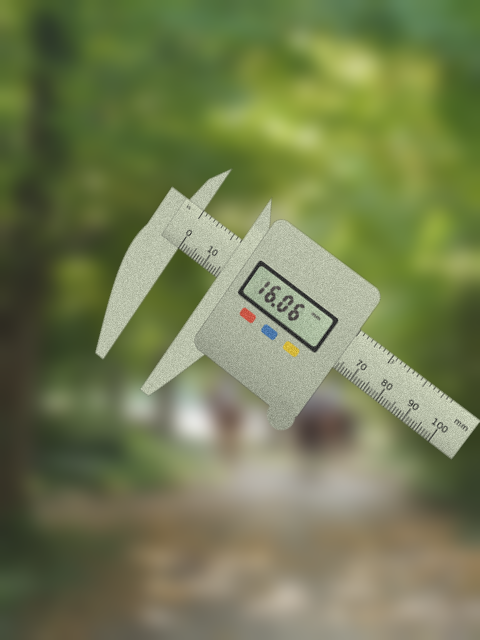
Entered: 16.06 mm
